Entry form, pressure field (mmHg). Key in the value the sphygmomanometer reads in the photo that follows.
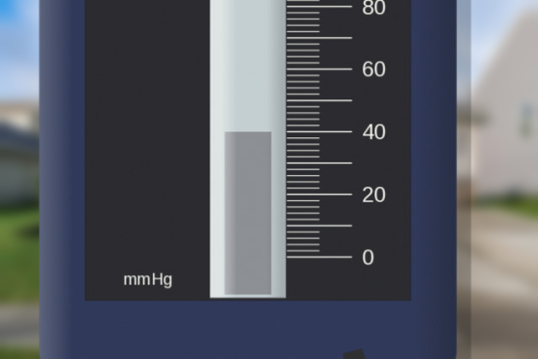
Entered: 40 mmHg
